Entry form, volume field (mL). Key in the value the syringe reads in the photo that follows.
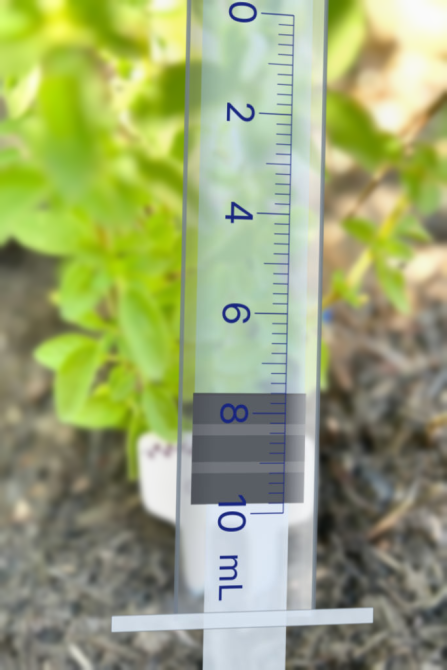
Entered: 7.6 mL
